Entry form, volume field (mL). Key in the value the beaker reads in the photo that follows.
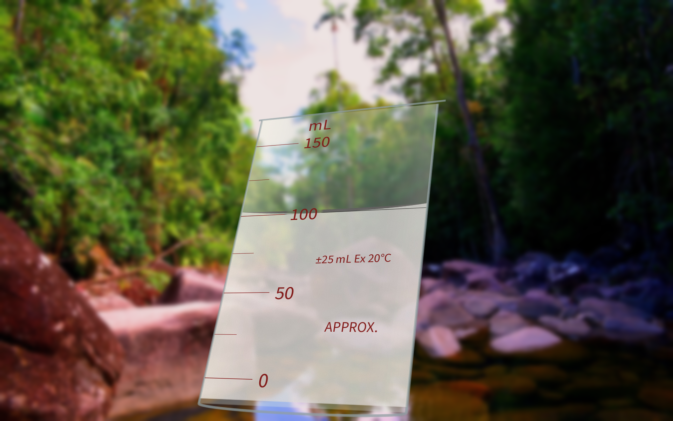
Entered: 100 mL
